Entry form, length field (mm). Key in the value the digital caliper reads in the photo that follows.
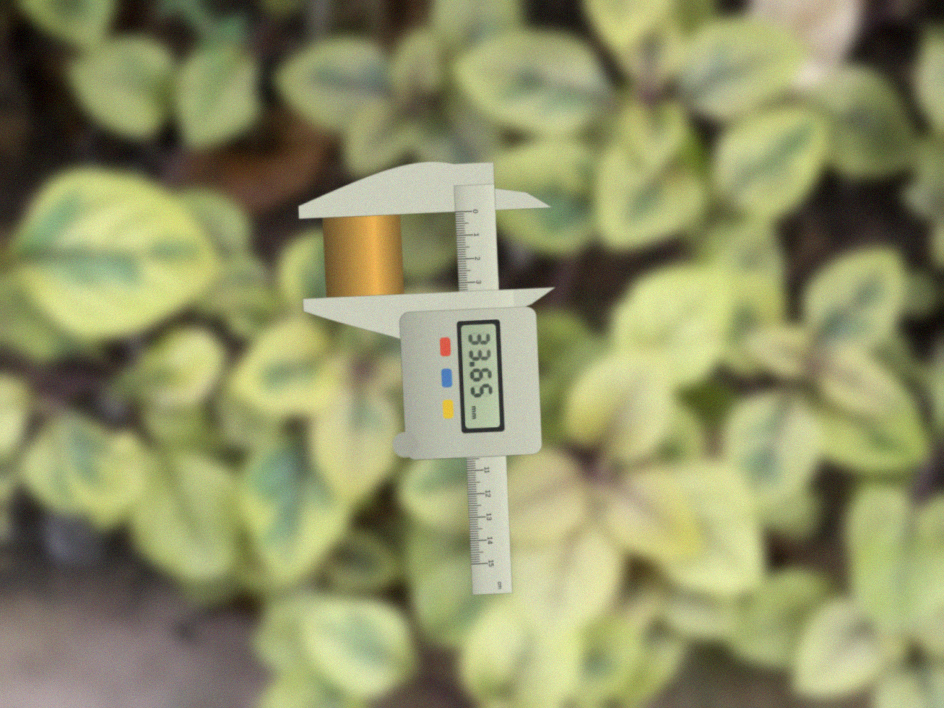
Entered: 33.65 mm
